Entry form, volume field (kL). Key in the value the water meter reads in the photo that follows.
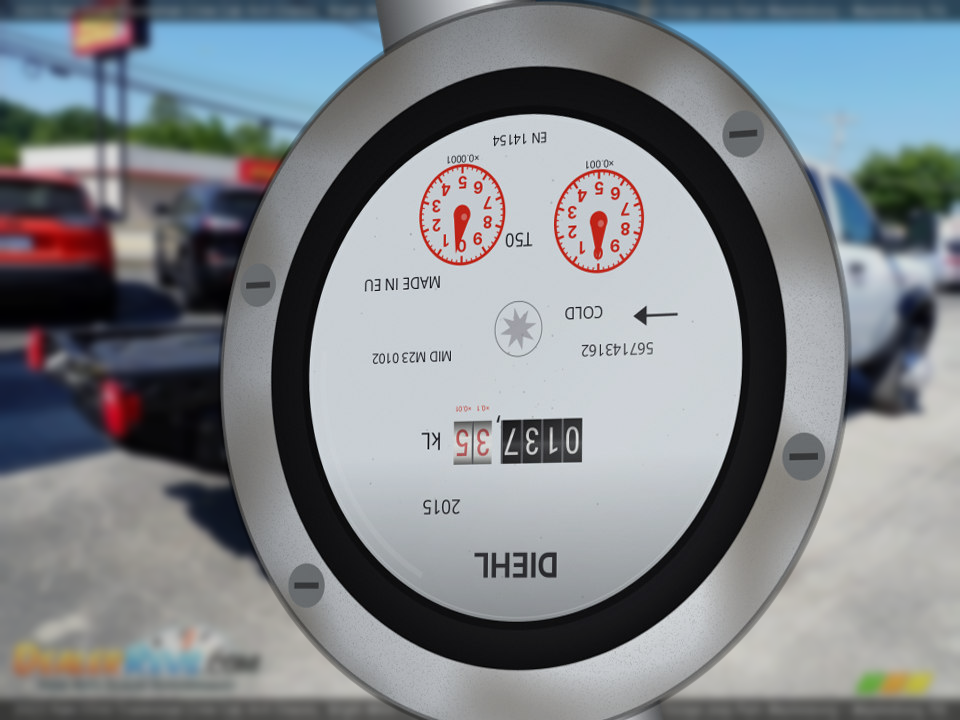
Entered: 137.3500 kL
